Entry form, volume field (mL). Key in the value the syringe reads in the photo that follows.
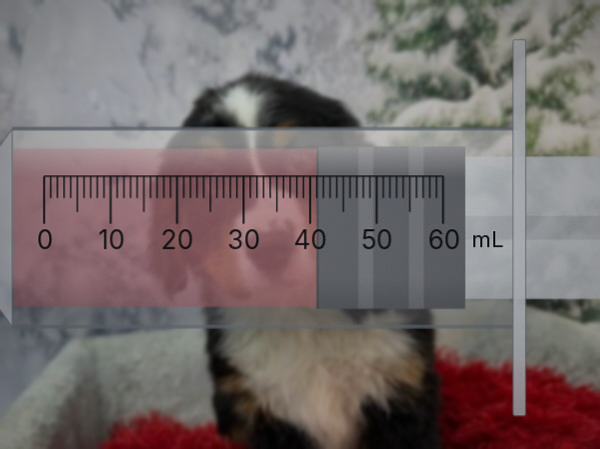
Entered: 41 mL
